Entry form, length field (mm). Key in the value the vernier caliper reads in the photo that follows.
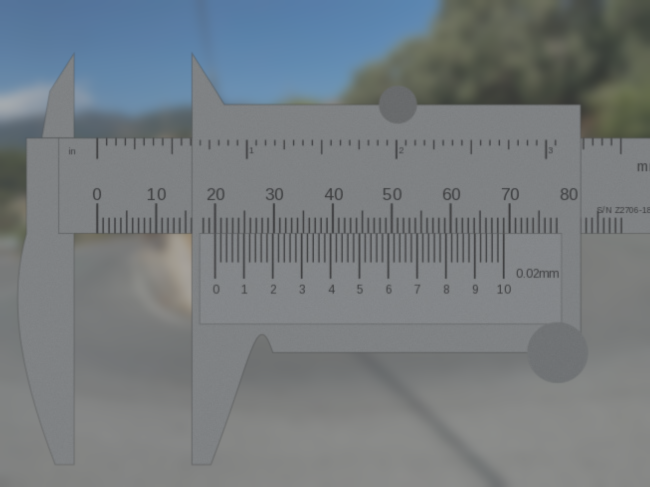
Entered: 20.0 mm
